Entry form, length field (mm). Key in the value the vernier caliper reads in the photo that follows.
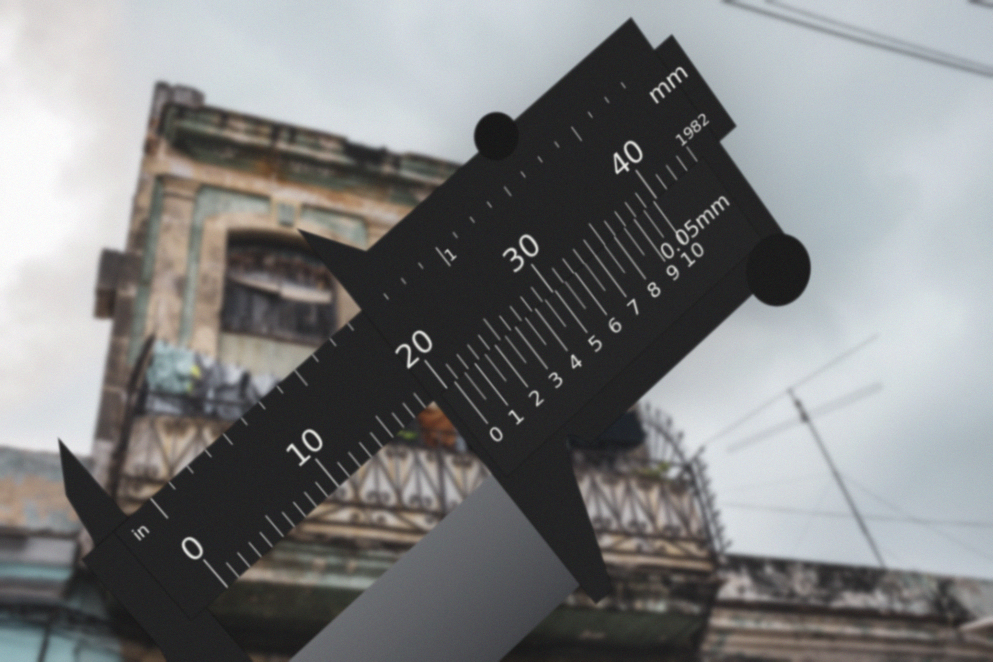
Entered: 20.7 mm
